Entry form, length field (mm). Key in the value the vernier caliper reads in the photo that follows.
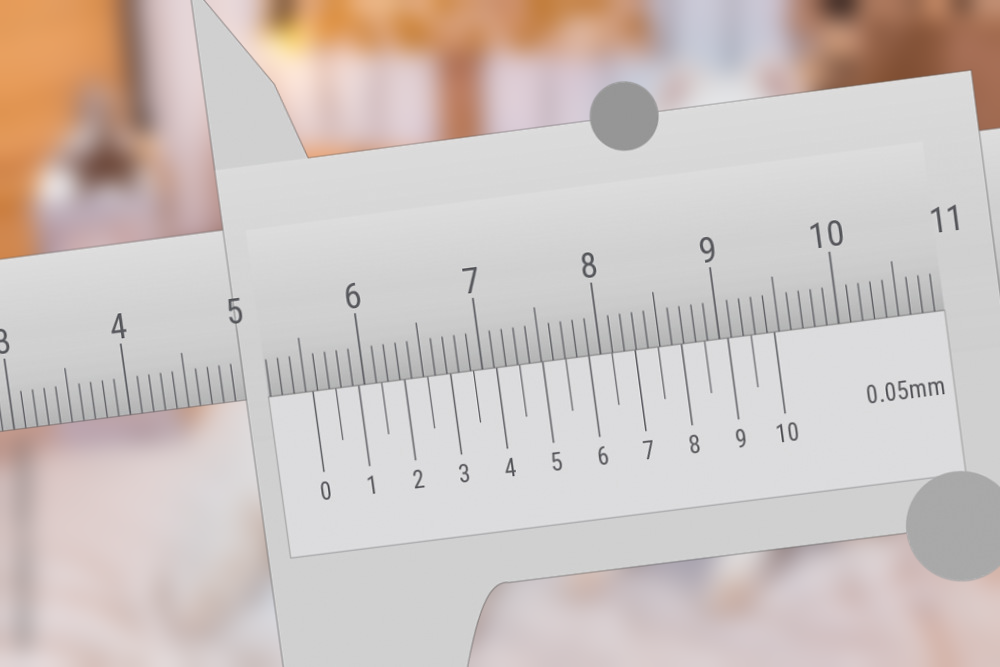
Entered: 55.6 mm
